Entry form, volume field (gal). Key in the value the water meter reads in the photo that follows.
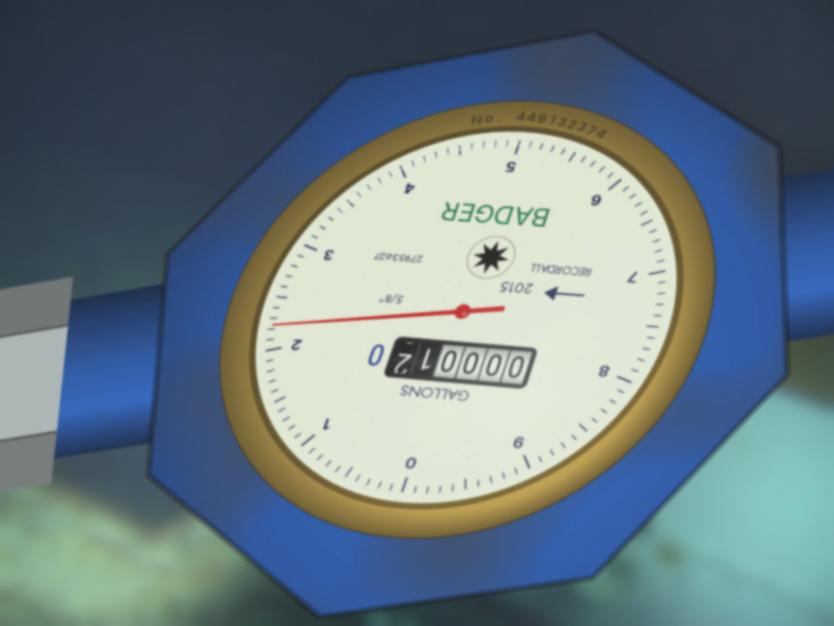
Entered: 122.2 gal
